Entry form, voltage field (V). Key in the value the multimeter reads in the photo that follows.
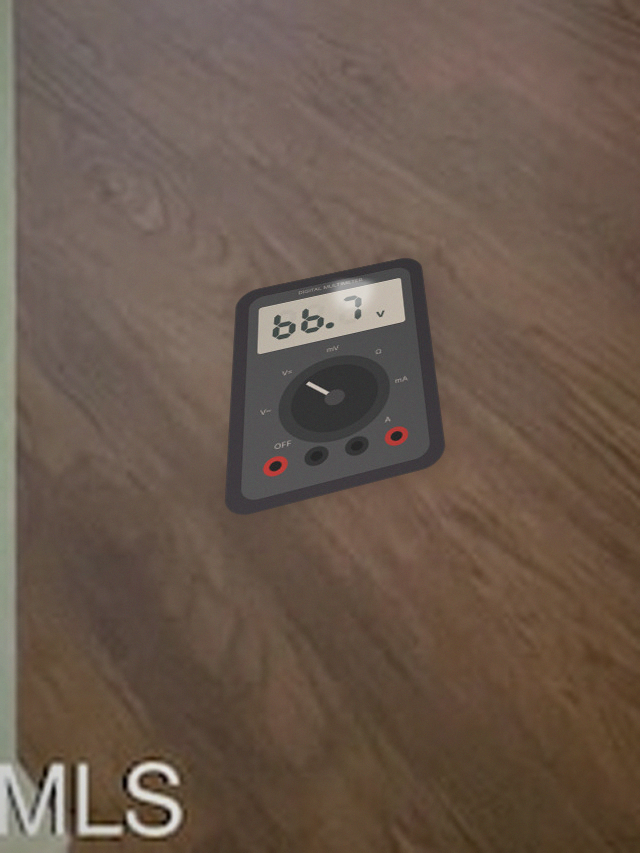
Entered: 66.7 V
